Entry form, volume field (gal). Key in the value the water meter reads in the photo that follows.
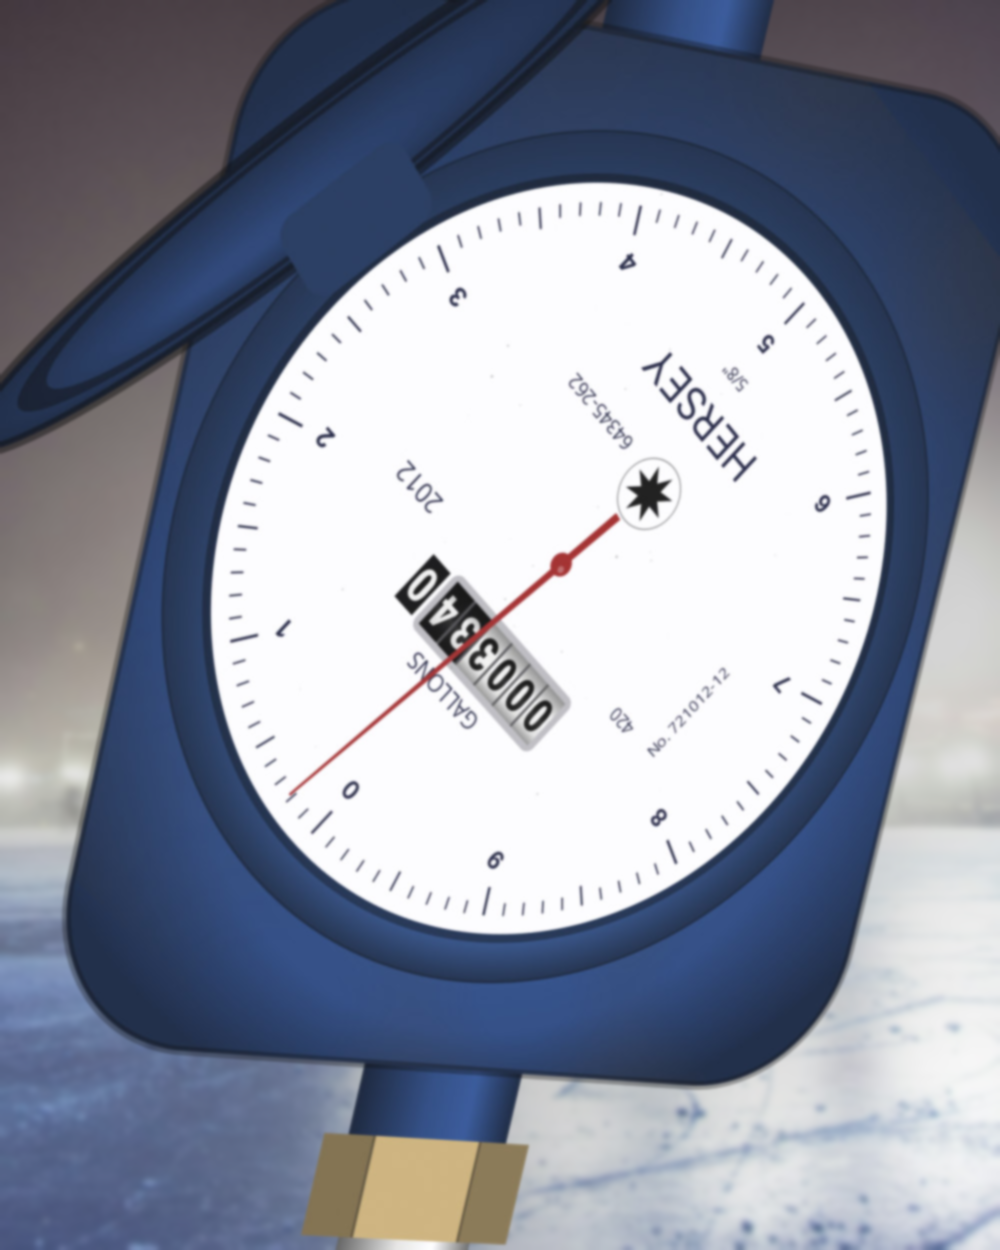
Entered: 3340.2 gal
